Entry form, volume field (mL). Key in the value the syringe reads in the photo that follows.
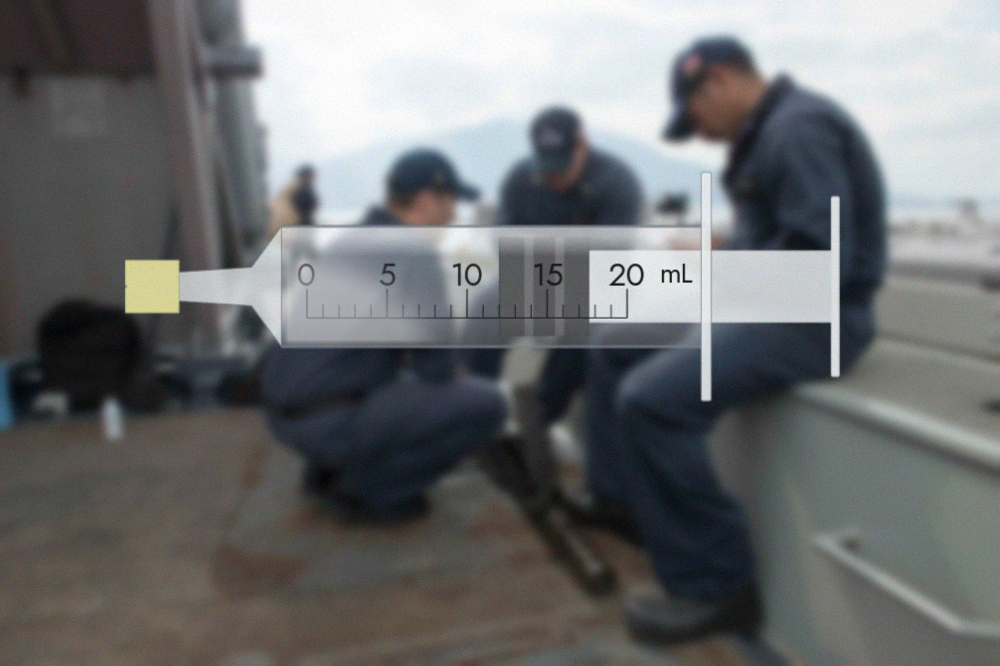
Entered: 12 mL
